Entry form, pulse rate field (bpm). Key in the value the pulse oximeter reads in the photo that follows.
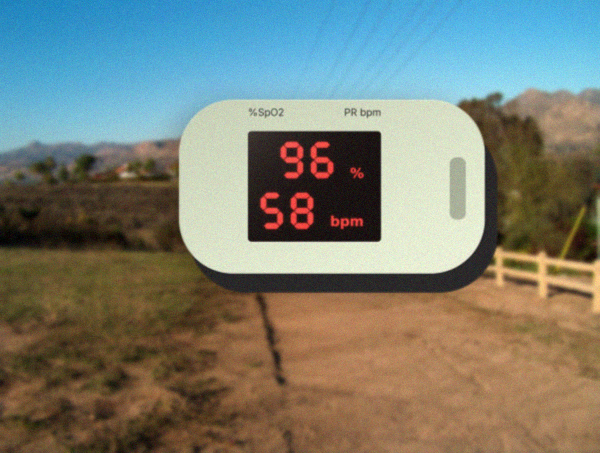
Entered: 58 bpm
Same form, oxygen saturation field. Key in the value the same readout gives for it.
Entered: 96 %
